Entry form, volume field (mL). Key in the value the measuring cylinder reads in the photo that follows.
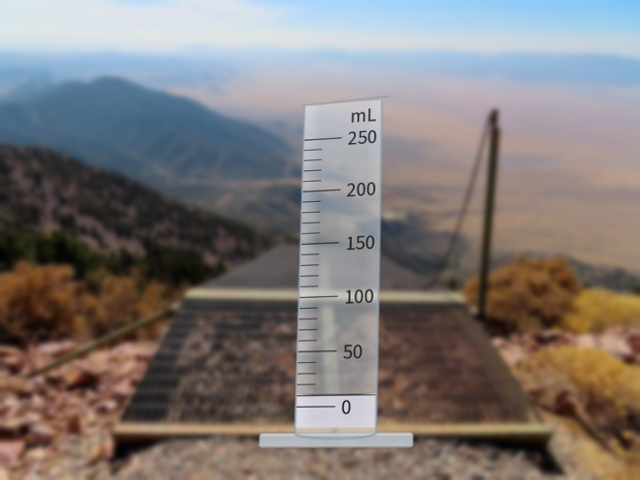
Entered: 10 mL
